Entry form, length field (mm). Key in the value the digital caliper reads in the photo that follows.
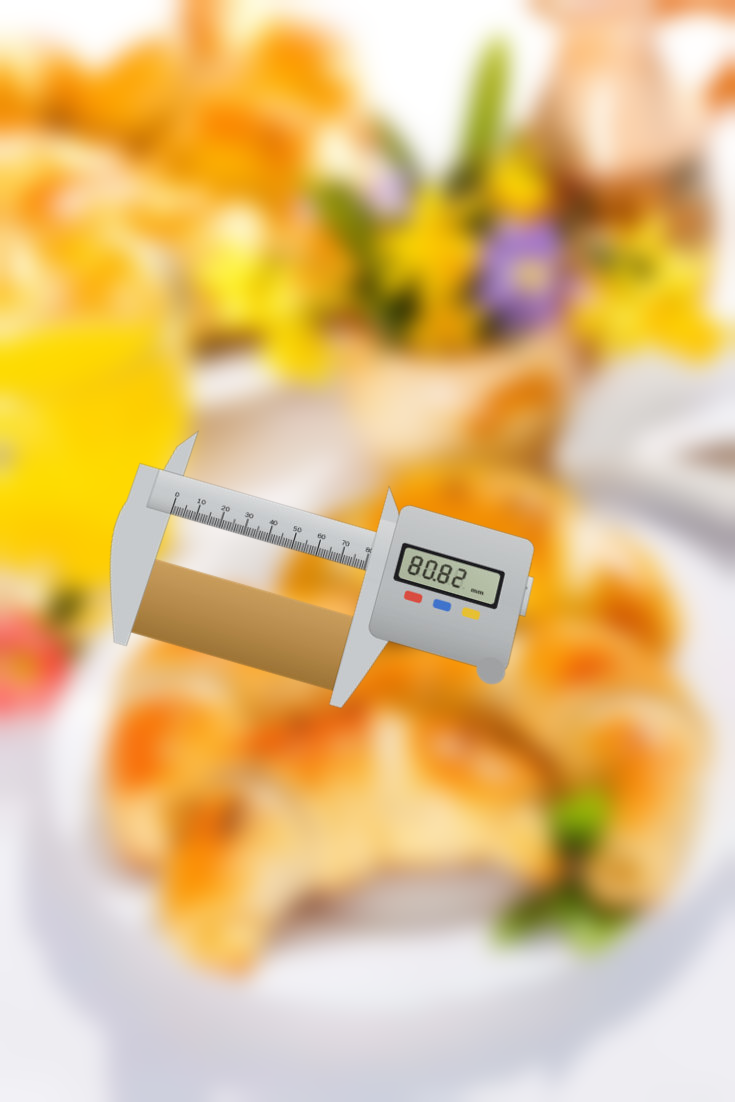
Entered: 80.82 mm
